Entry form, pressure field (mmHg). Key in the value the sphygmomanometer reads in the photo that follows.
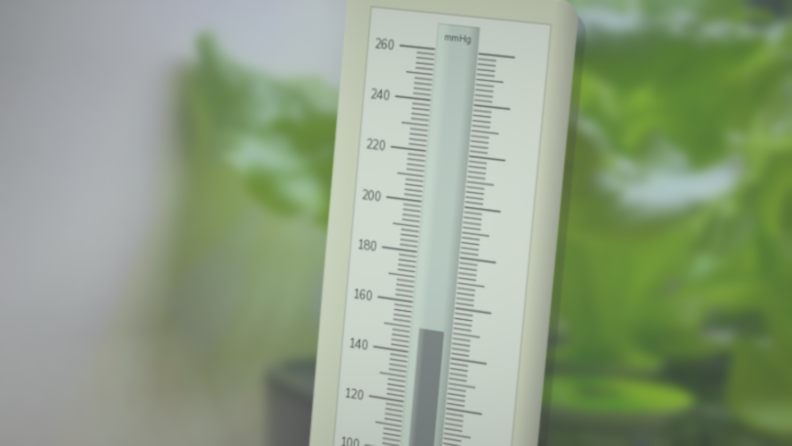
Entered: 150 mmHg
